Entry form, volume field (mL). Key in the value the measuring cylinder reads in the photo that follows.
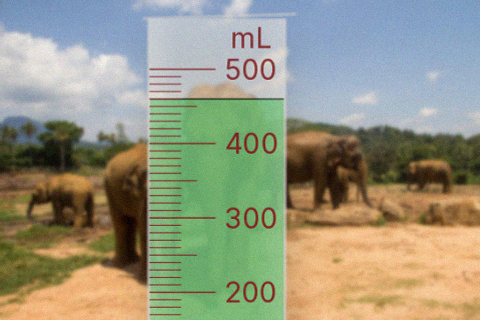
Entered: 460 mL
